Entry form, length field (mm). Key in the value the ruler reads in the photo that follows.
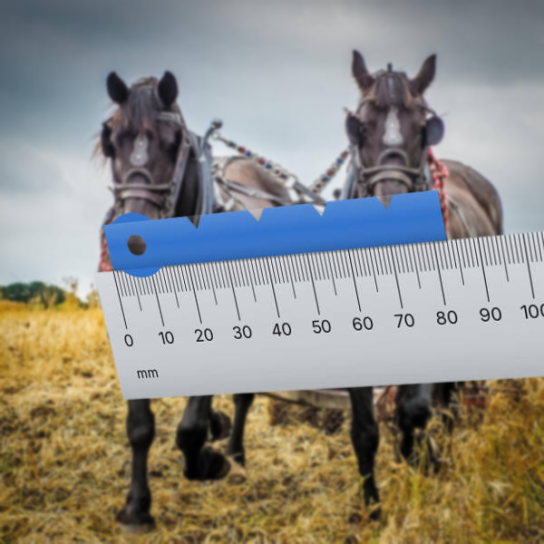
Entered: 83 mm
